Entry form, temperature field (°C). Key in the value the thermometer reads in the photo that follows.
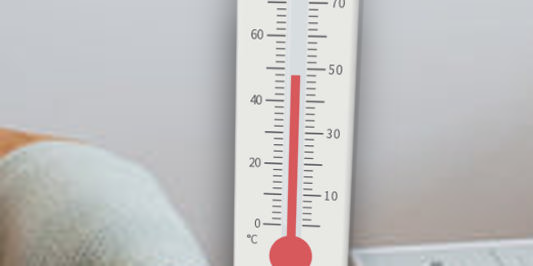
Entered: 48 °C
